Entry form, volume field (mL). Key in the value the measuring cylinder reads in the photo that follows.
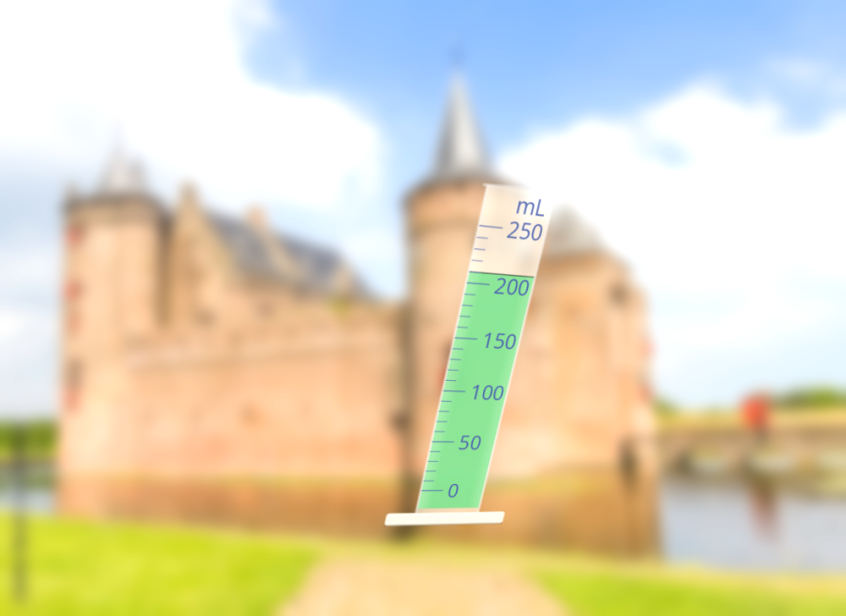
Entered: 210 mL
